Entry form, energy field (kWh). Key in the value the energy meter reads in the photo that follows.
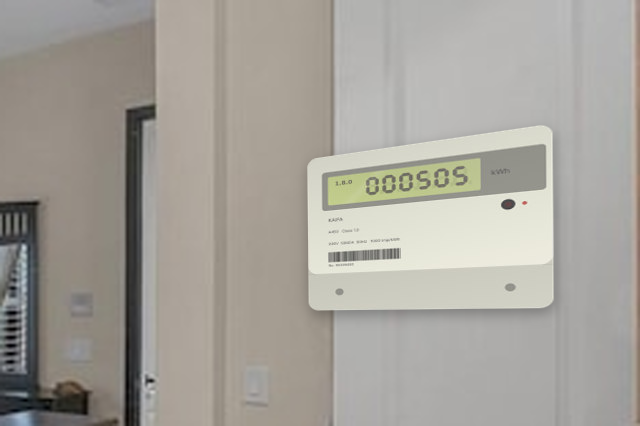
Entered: 505 kWh
